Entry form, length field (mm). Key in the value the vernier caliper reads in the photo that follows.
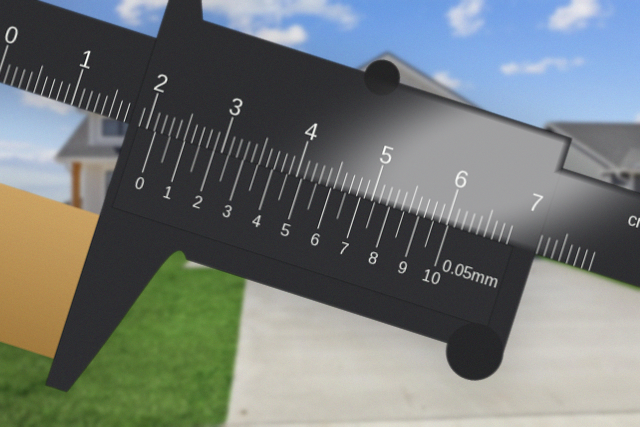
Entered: 21.2 mm
